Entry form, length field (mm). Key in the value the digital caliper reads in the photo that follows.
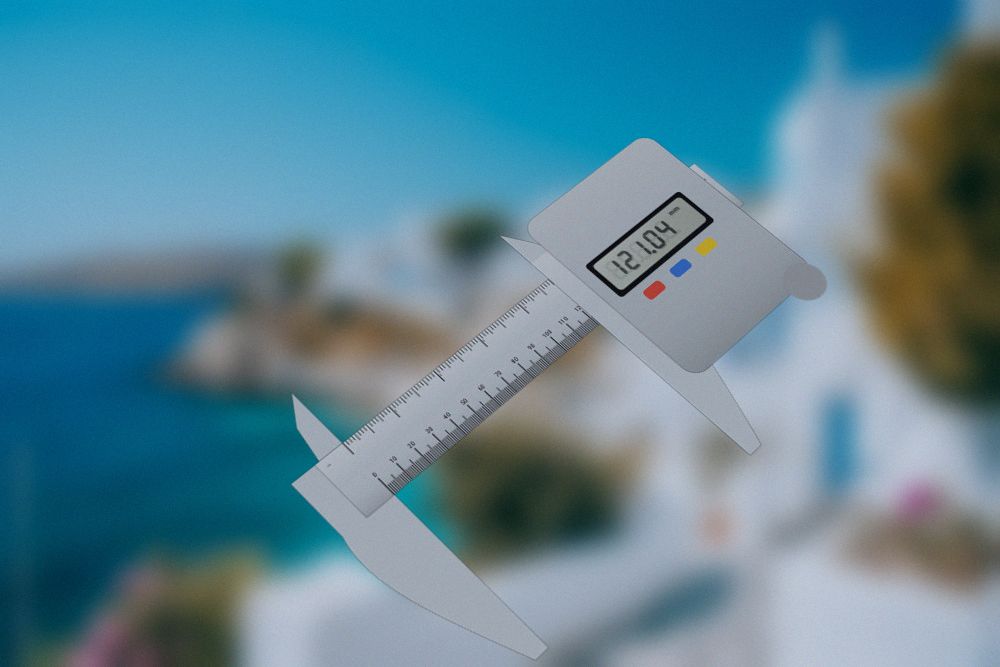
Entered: 121.04 mm
